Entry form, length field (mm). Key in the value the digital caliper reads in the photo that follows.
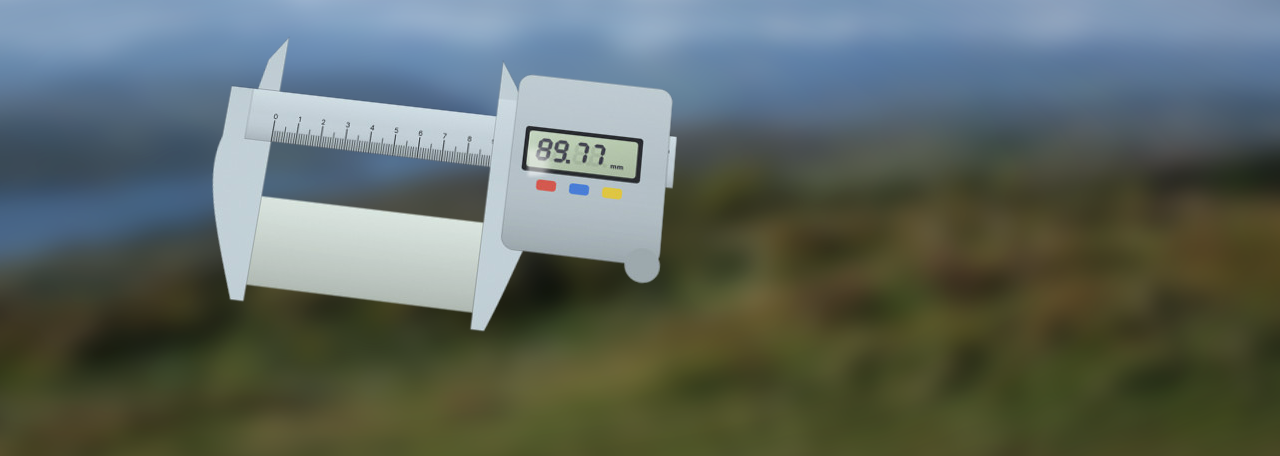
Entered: 89.77 mm
